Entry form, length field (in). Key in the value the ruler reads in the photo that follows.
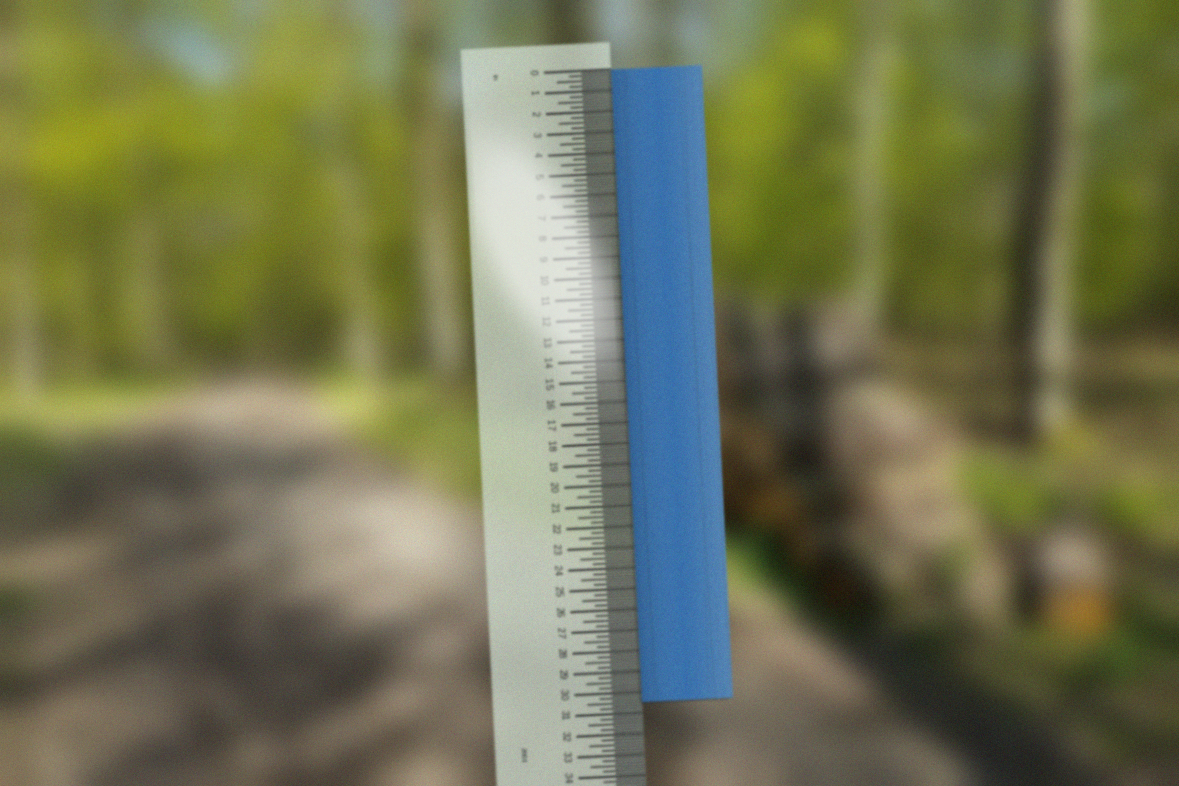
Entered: 30.5 in
